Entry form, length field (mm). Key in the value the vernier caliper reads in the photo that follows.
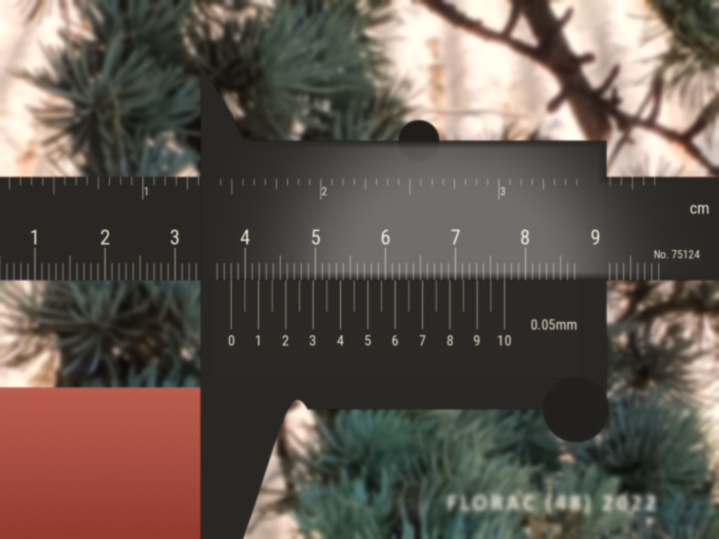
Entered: 38.0 mm
